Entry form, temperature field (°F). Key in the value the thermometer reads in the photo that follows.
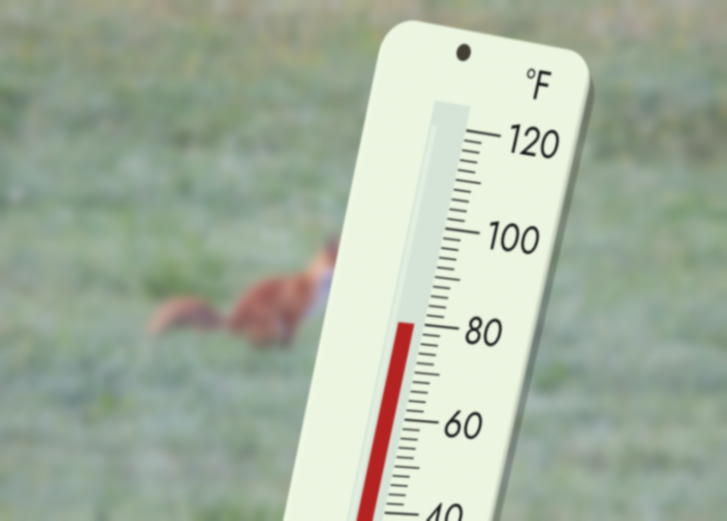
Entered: 80 °F
